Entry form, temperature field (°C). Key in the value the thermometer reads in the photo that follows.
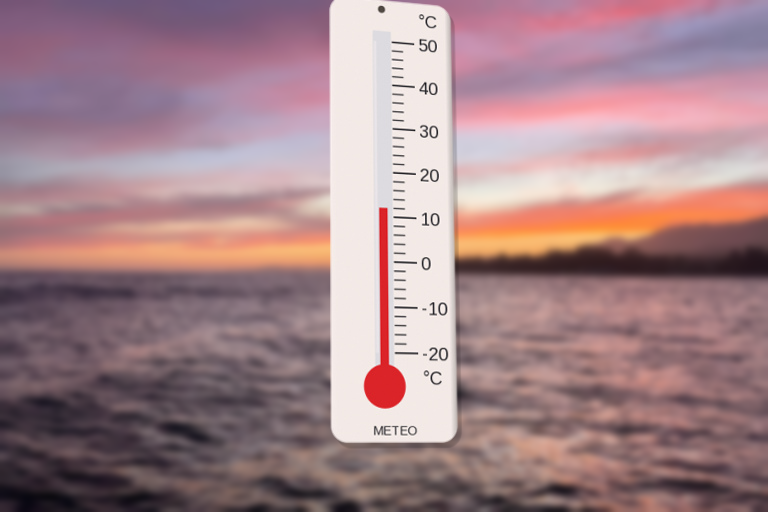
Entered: 12 °C
